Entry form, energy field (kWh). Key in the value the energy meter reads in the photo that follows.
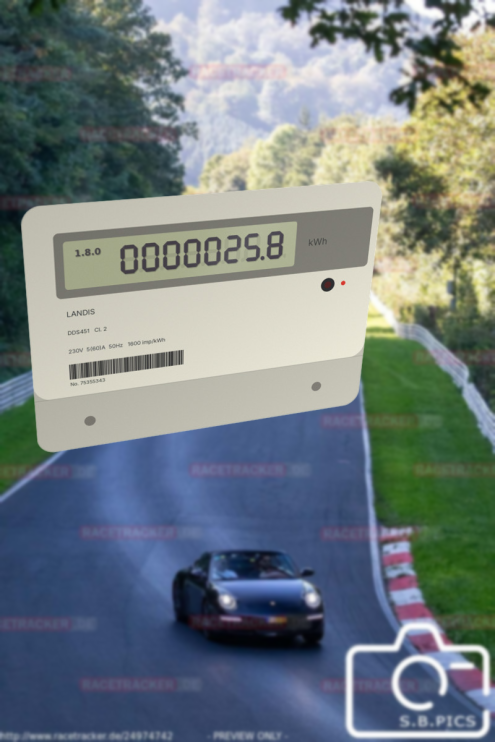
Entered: 25.8 kWh
